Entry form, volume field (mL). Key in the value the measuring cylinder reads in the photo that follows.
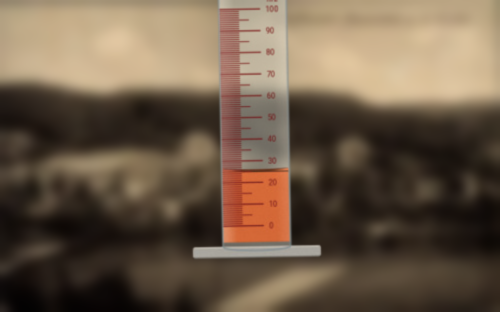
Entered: 25 mL
